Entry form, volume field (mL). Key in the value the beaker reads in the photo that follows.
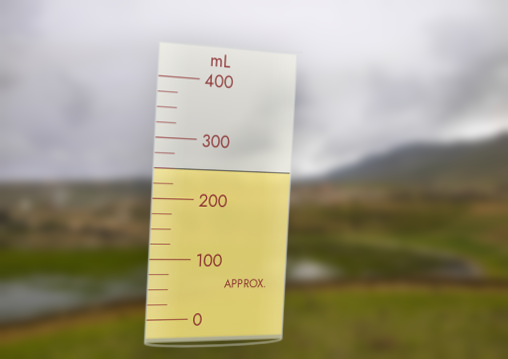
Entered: 250 mL
